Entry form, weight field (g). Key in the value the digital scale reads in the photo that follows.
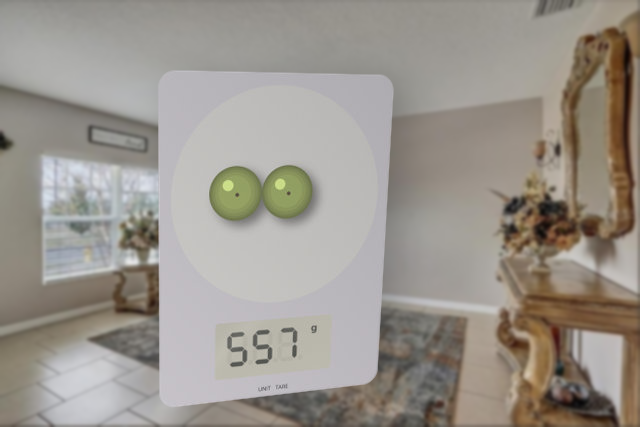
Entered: 557 g
